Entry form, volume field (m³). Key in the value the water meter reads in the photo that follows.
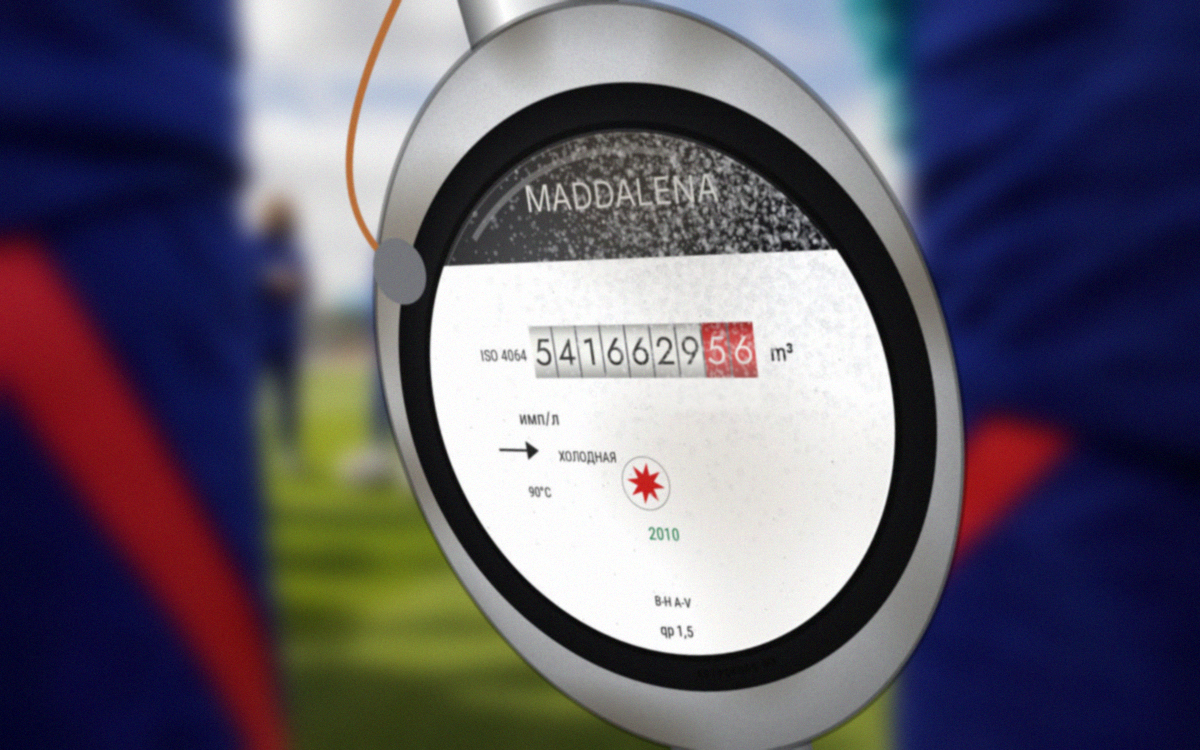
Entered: 5416629.56 m³
